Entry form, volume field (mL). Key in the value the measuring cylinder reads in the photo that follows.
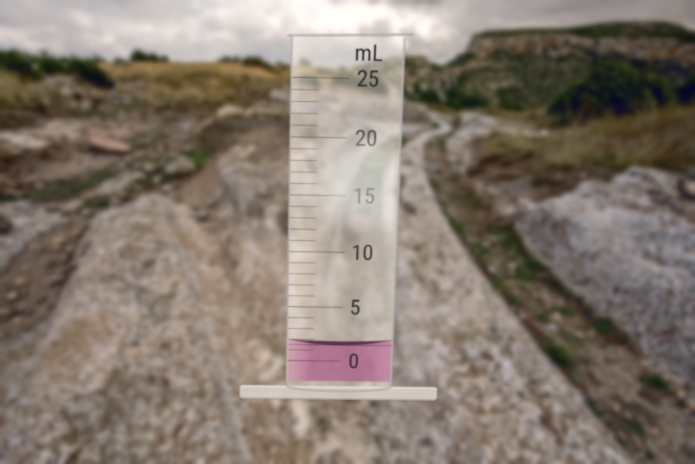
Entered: 1.5 mL
